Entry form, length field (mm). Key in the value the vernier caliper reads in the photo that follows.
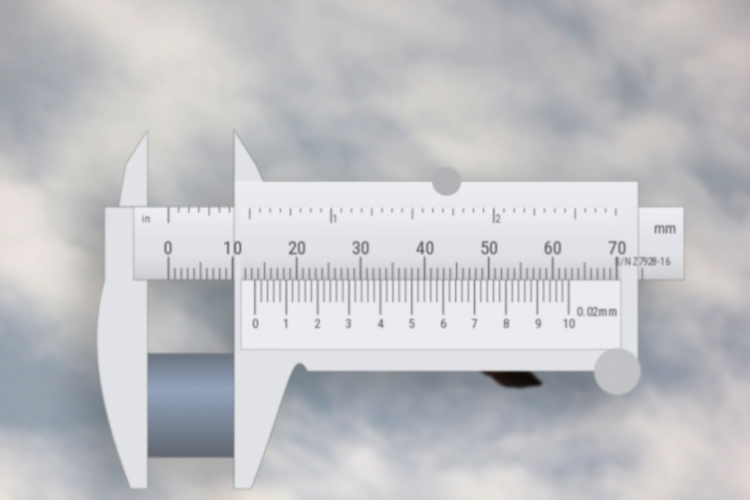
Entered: 13.5 mm
